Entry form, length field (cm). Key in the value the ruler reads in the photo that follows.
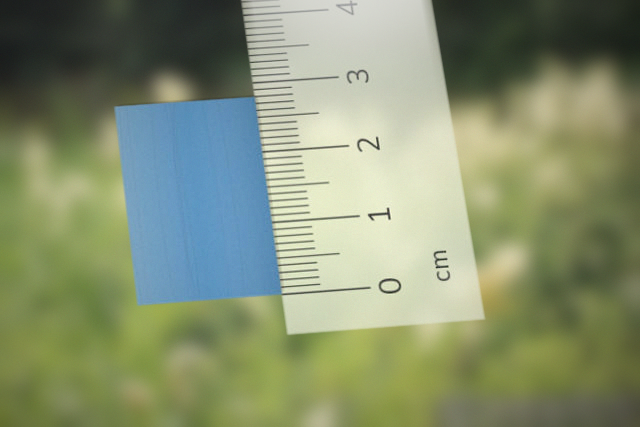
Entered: 2.8 cm
